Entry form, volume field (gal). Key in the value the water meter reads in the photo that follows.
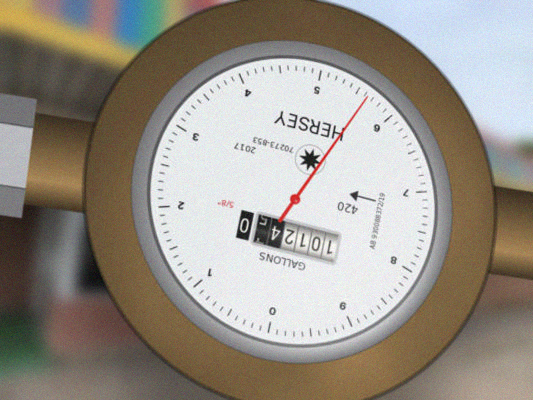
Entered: 1012445.6 gal
